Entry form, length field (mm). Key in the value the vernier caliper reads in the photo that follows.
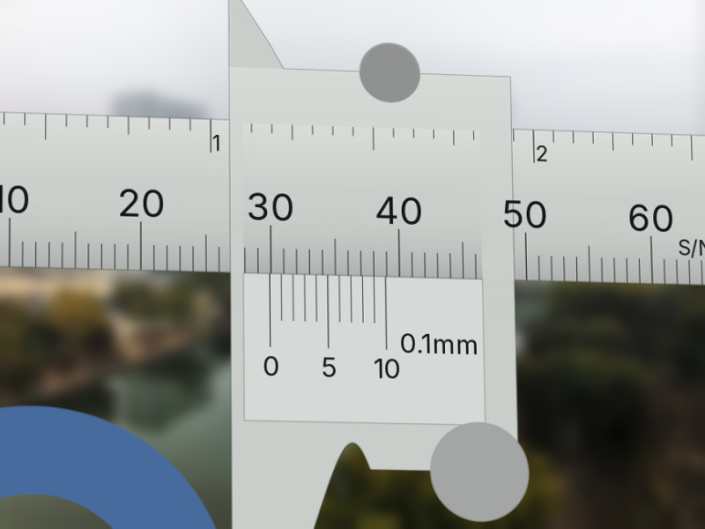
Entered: 29.9 mm
